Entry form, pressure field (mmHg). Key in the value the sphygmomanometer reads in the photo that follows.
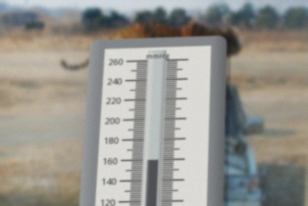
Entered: 160 mmHg
